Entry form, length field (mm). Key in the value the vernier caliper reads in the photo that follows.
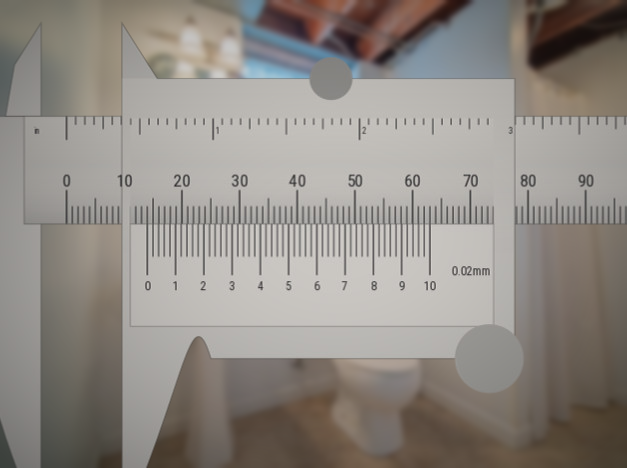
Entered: 14.0 mm
